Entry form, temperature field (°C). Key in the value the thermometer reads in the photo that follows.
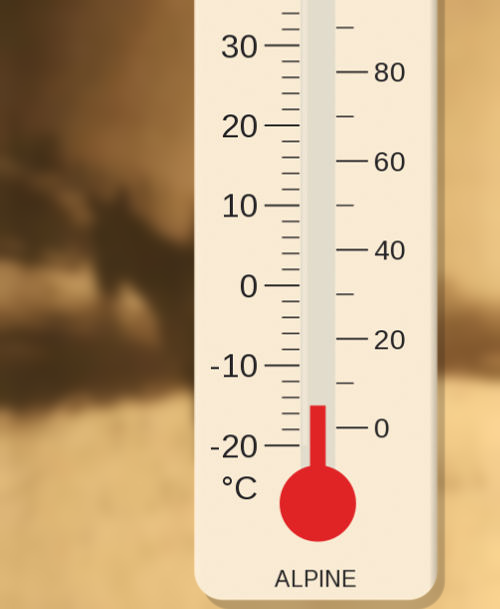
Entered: -15 °C
